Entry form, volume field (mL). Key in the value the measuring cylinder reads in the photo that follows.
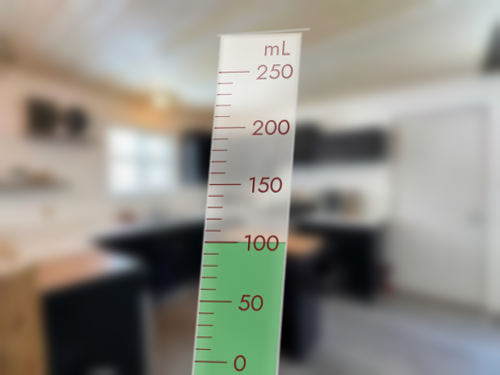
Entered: 100 mL
